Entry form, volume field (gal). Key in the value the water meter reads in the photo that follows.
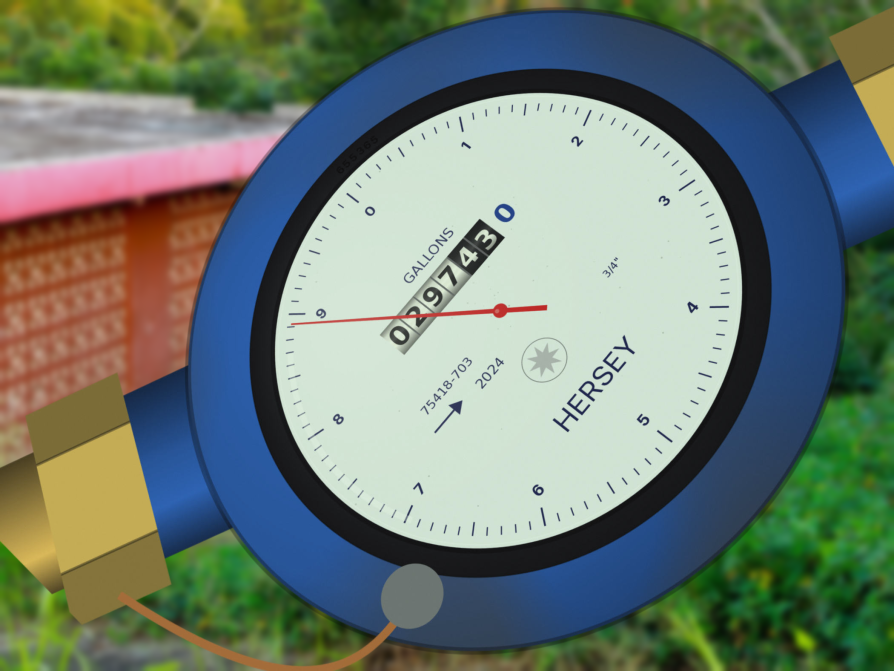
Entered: 297428.9 gal
